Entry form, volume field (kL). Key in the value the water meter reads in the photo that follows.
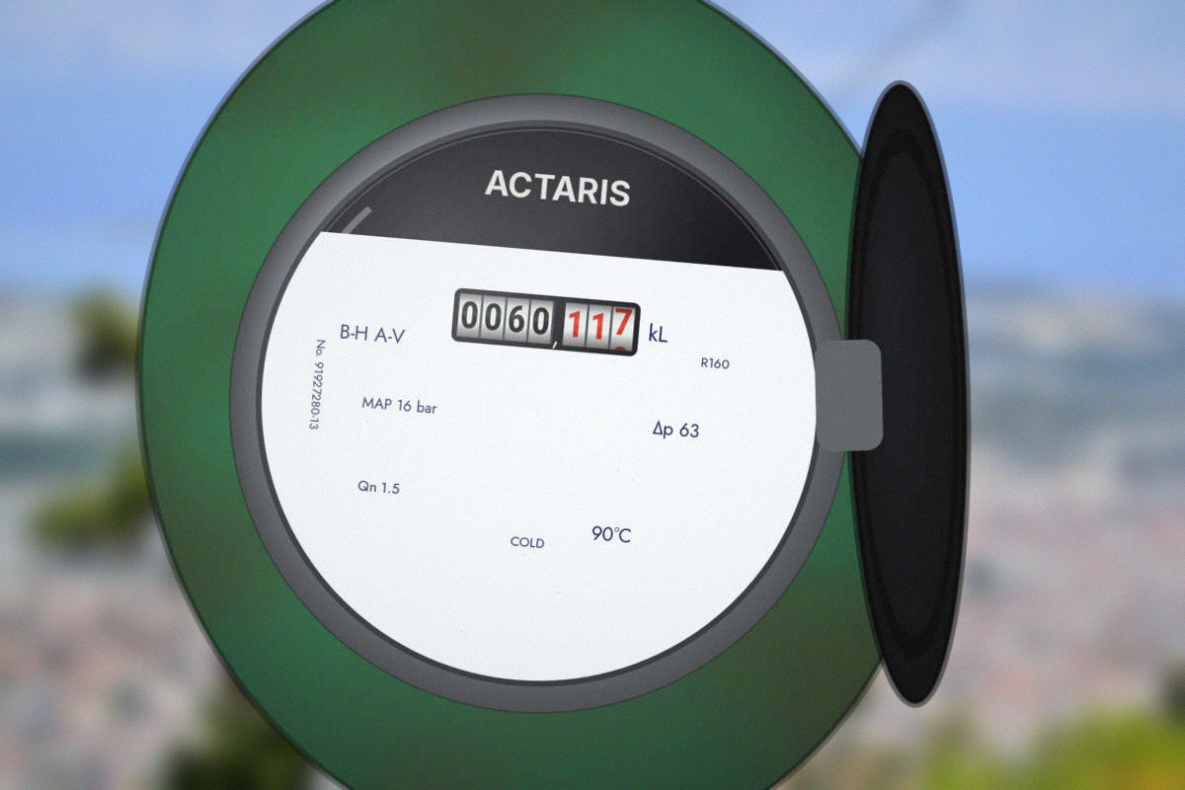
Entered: 60.117 kL
